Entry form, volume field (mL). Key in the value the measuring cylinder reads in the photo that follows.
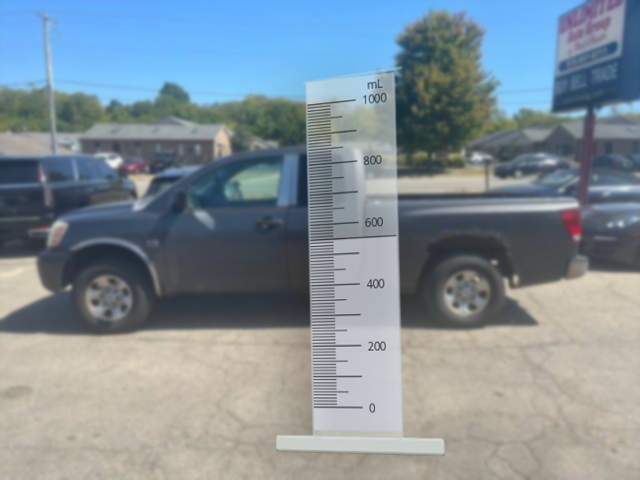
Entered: 550 mL
